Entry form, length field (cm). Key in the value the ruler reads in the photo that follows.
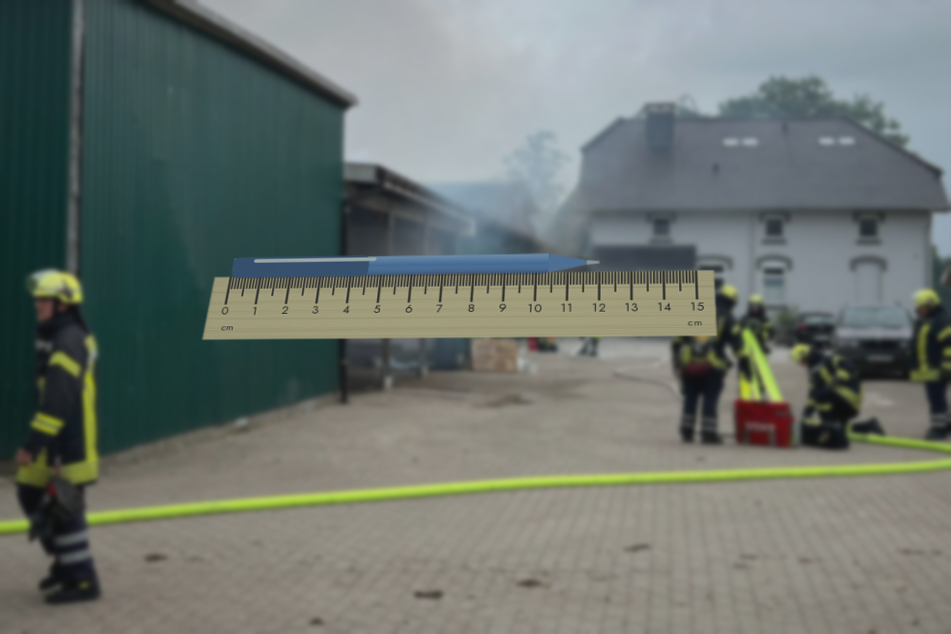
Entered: 12 cm
